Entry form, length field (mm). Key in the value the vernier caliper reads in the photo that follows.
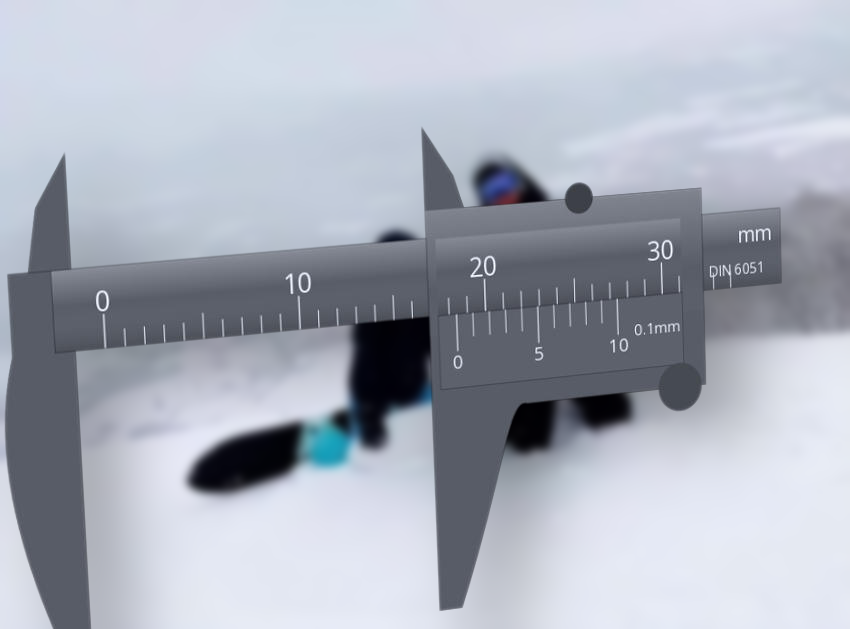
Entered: 18.4 mm
